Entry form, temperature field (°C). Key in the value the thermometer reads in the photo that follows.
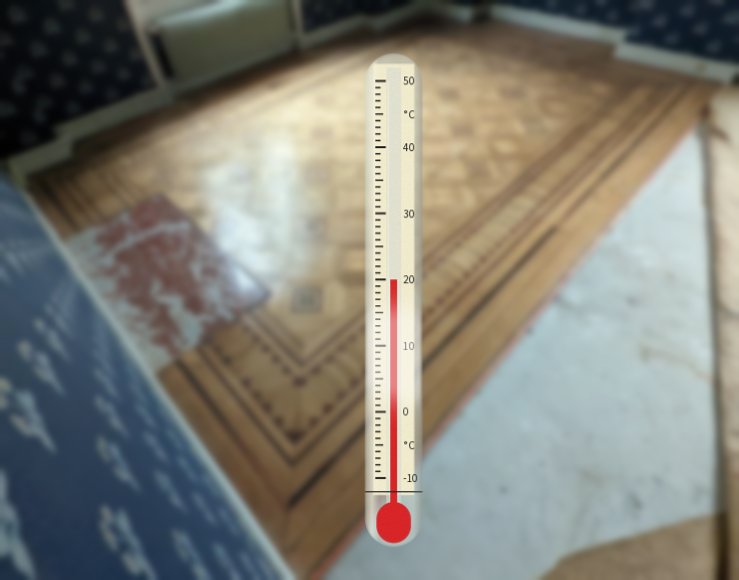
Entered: 20 °C
